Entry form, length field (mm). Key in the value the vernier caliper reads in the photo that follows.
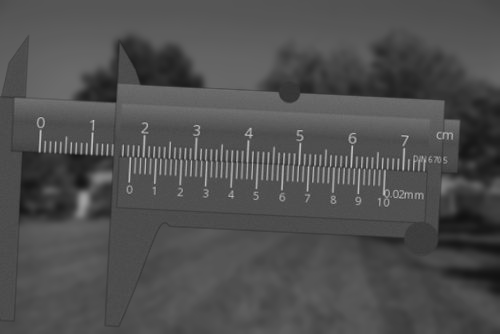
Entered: 17.5 mm
